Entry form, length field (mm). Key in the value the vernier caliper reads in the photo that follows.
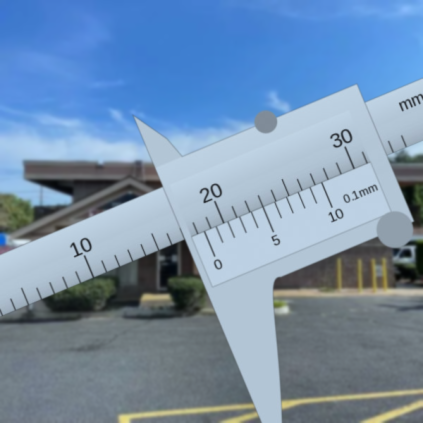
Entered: 18.5 mm
